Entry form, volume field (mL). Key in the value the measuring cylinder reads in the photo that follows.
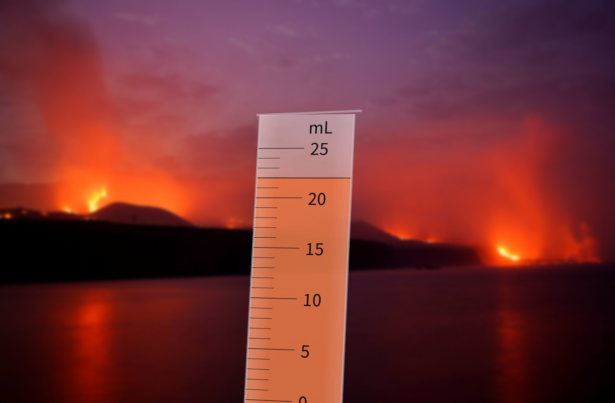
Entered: 22 mL
